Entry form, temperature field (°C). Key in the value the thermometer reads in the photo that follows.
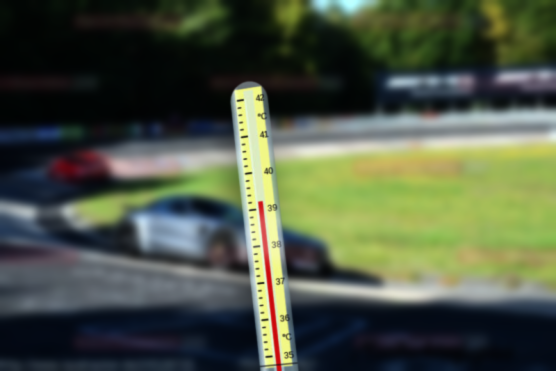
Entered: 39.2 °C
